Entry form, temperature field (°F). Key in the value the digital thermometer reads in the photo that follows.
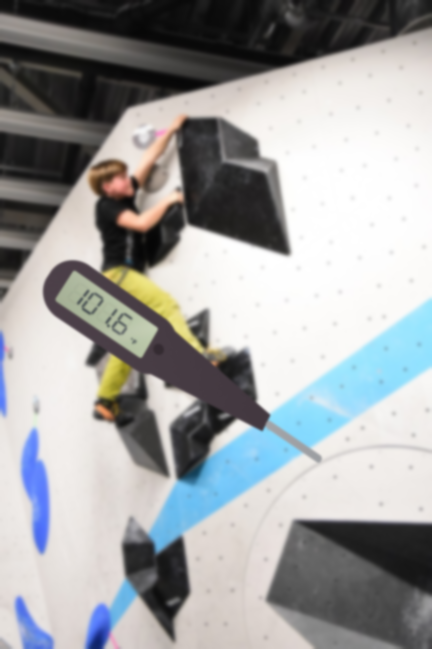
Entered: 101.6 °F
